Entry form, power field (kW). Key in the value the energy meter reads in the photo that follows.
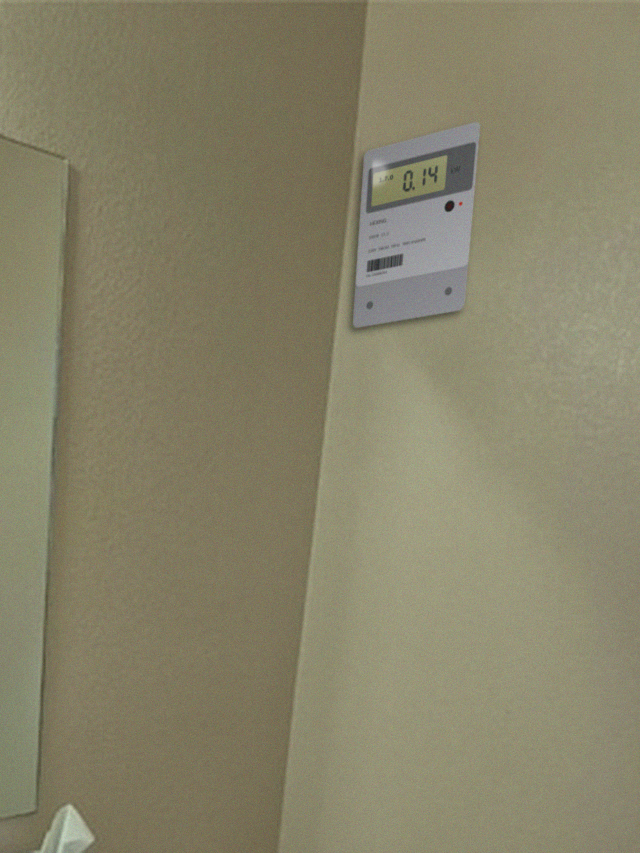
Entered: 0.14 kW
